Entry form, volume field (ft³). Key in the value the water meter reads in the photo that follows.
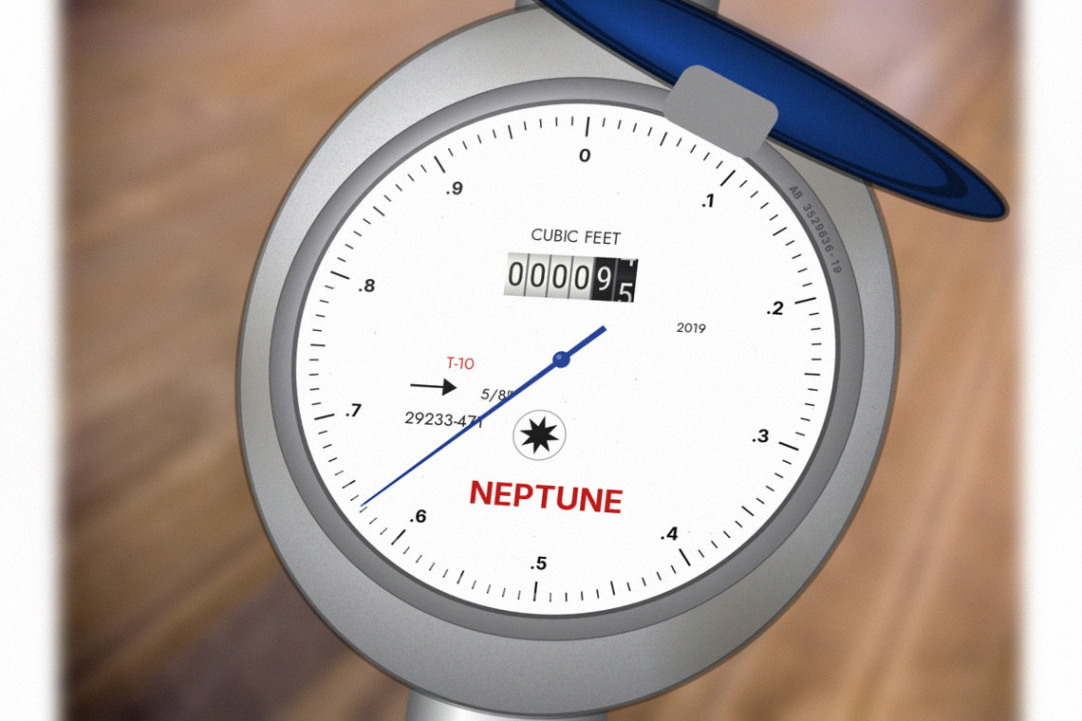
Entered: 94.63 ft³
